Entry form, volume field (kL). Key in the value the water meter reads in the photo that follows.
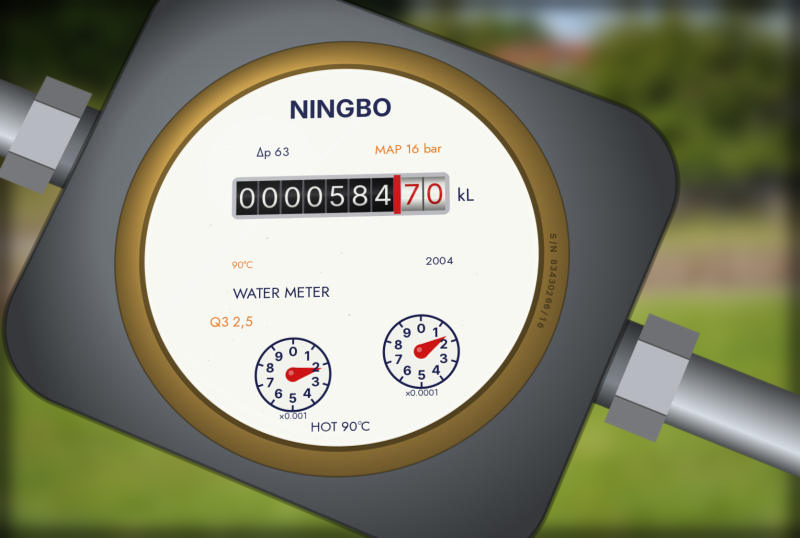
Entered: 584.7021 kL
